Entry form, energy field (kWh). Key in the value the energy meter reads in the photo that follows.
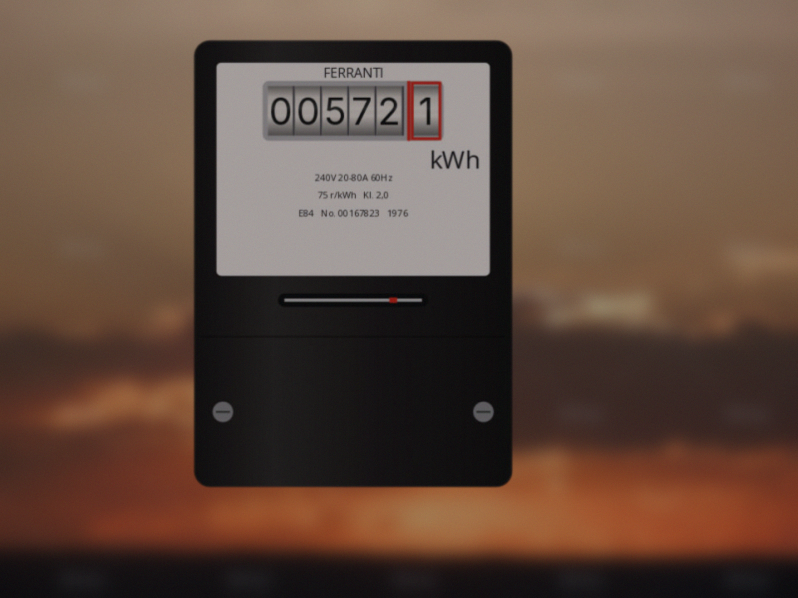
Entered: 572.1 kWh
